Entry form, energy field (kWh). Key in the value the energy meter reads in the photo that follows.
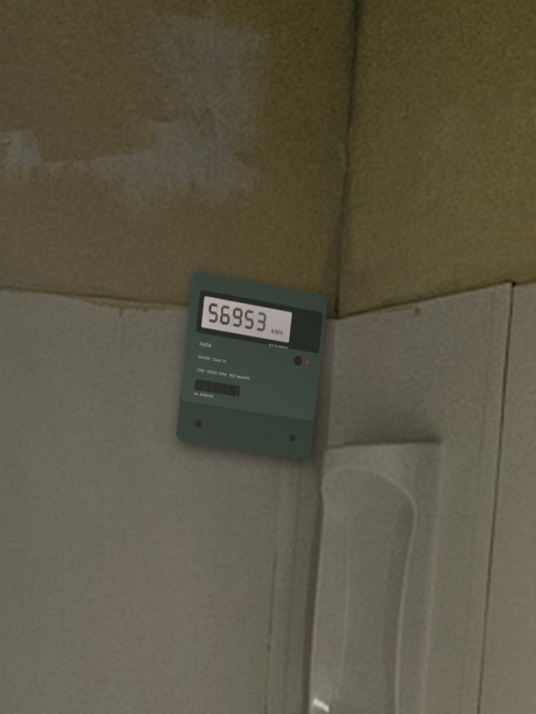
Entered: 56953 kWh
